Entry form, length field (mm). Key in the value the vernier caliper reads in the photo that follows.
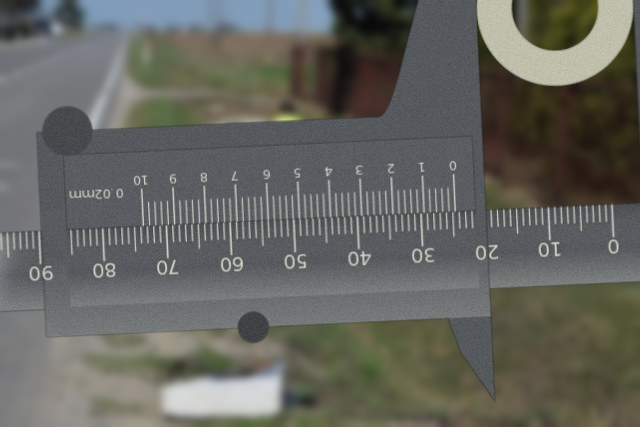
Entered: 24.6 mm
